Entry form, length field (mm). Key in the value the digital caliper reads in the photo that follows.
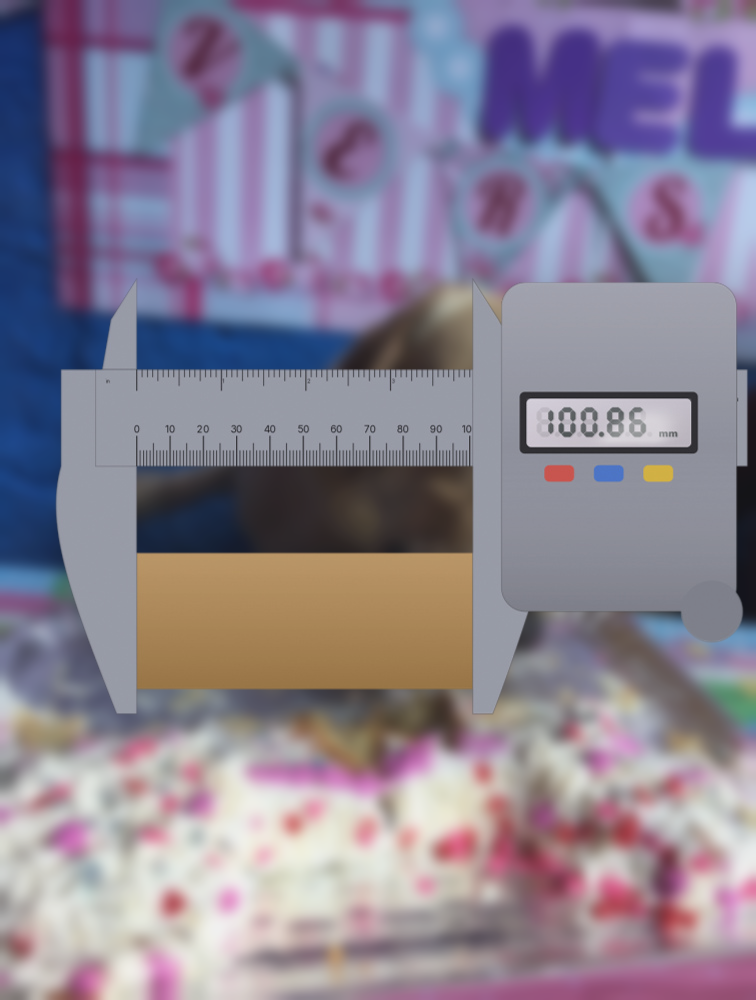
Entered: 100.86 mm
